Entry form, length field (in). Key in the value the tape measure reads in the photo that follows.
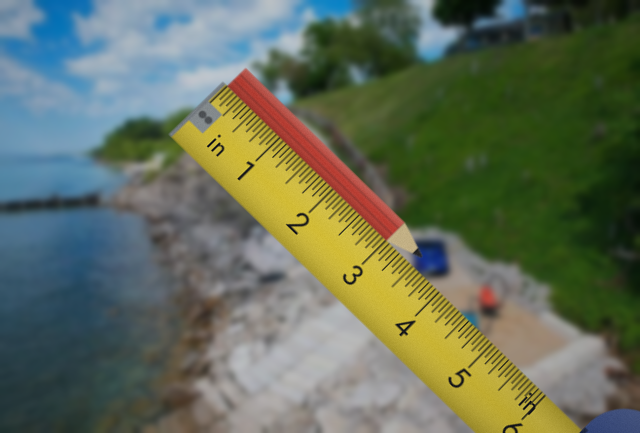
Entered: 3.5 in
